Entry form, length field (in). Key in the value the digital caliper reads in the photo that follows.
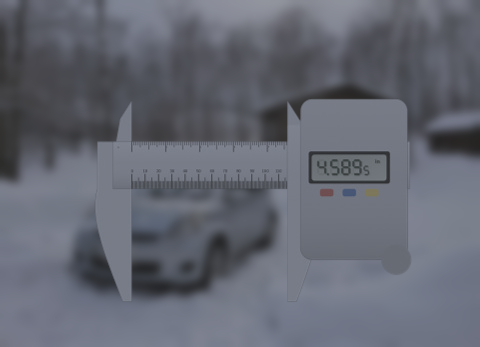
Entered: 4.5895 in
